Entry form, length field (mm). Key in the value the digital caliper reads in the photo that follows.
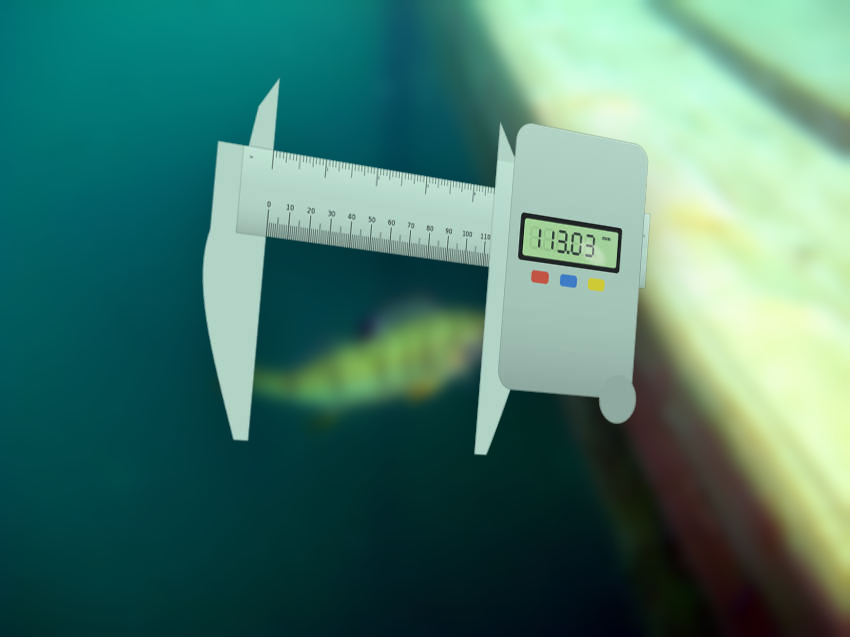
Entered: 113.03 mm
